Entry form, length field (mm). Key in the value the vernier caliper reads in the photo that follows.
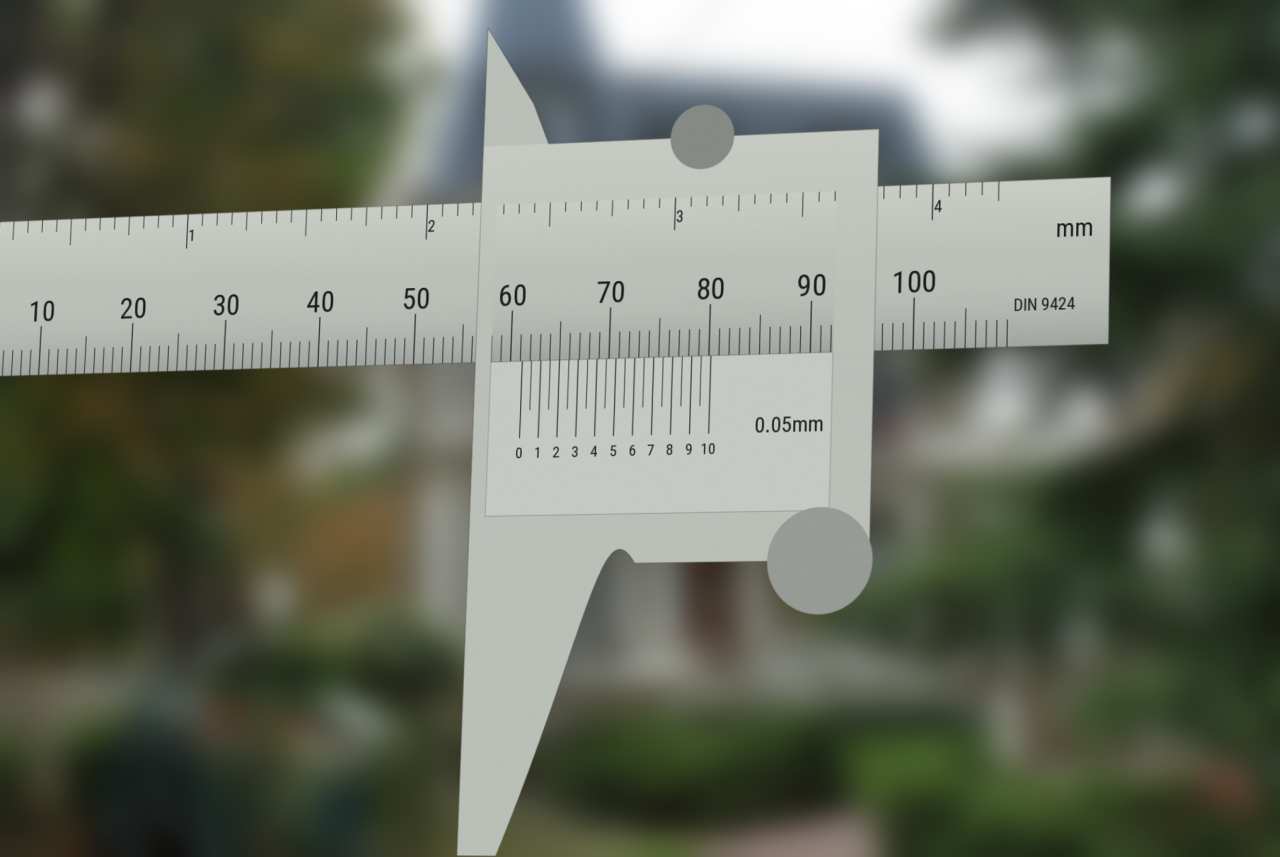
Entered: 61.2 mm
